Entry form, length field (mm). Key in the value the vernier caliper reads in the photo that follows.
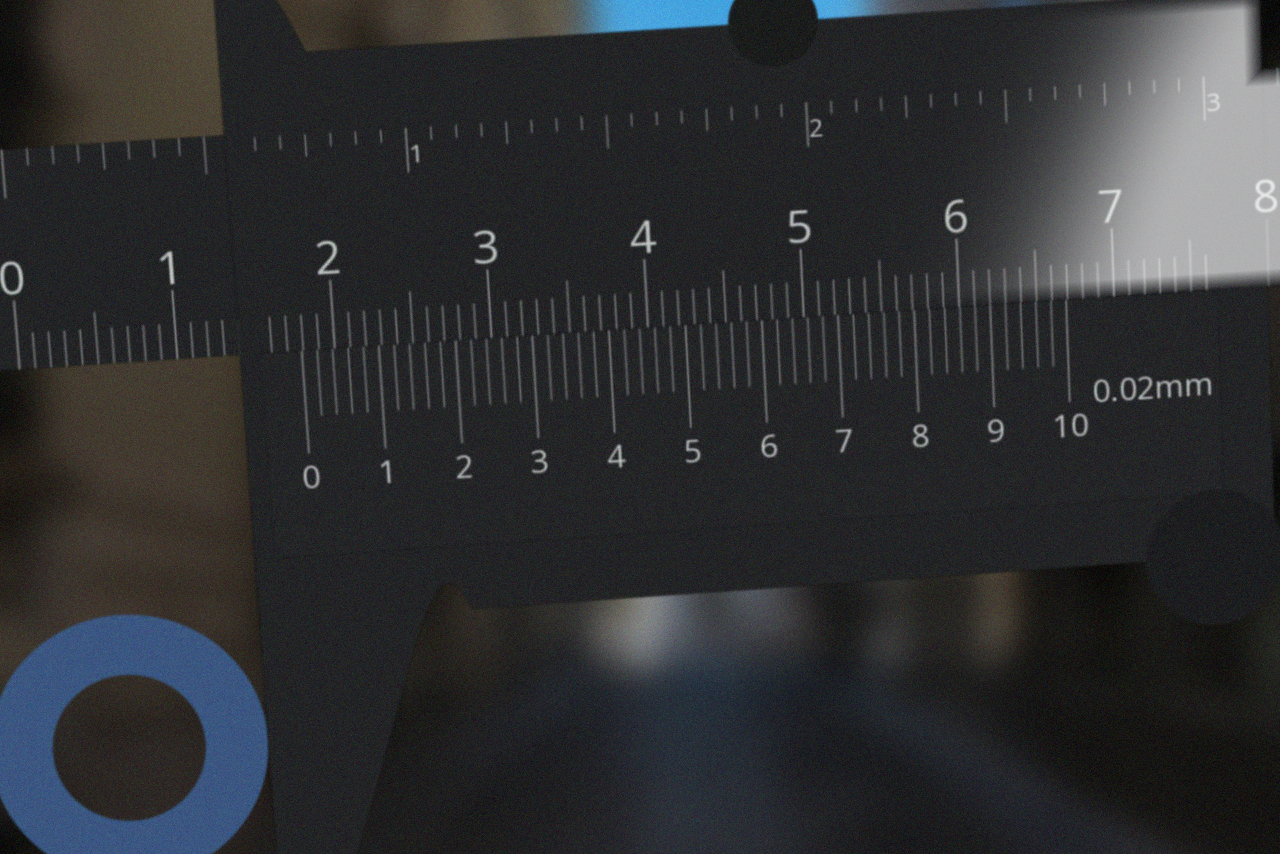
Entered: 17.9 mm
